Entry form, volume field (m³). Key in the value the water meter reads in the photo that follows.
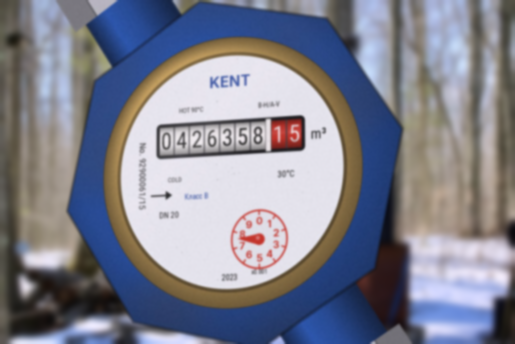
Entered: 426358.157 m³
